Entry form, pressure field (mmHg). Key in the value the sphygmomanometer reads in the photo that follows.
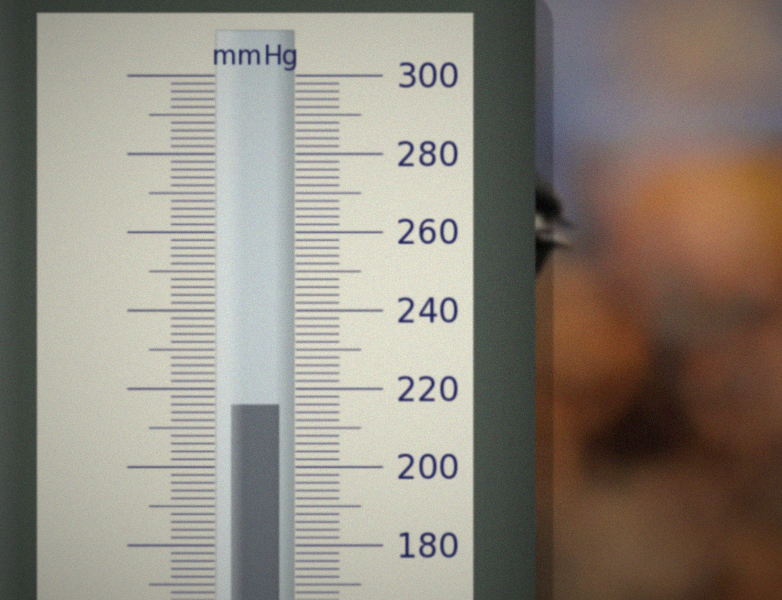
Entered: 216 mmHg
